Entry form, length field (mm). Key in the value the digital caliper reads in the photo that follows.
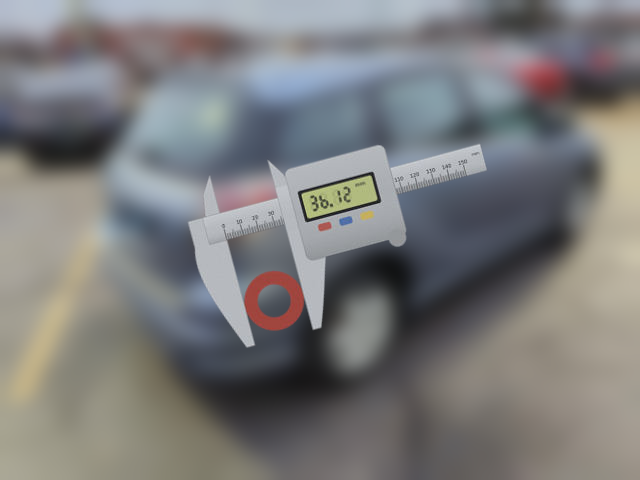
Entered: 36.12 mm
